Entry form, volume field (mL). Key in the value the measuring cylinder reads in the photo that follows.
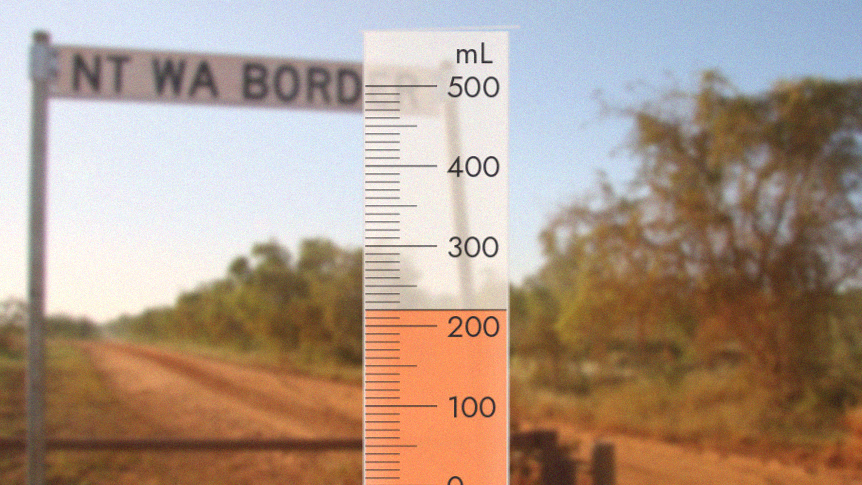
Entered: 220 mL
